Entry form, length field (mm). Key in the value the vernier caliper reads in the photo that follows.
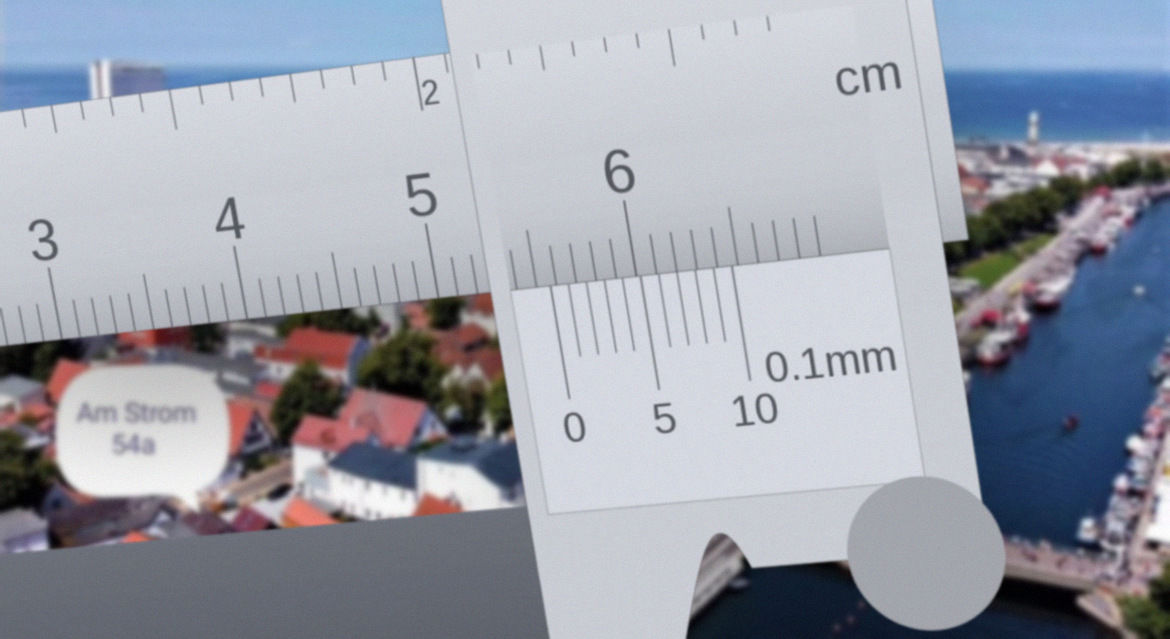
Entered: 55.7 mm
